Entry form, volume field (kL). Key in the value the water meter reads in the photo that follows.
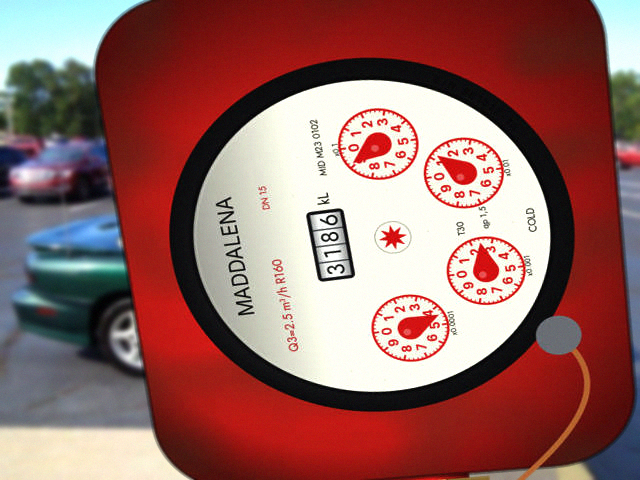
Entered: 3185.9124 kL
